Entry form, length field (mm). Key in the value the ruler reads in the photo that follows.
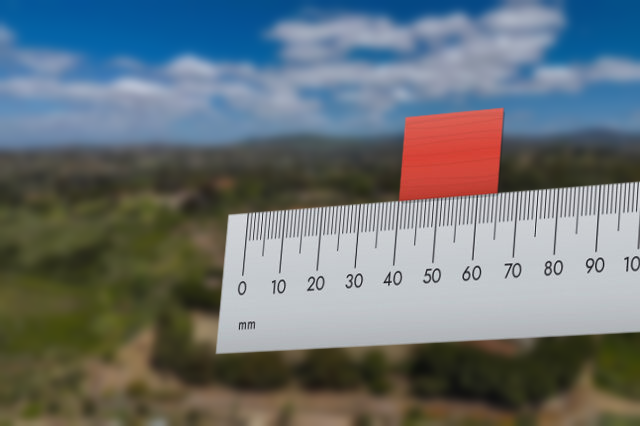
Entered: 25 mm
